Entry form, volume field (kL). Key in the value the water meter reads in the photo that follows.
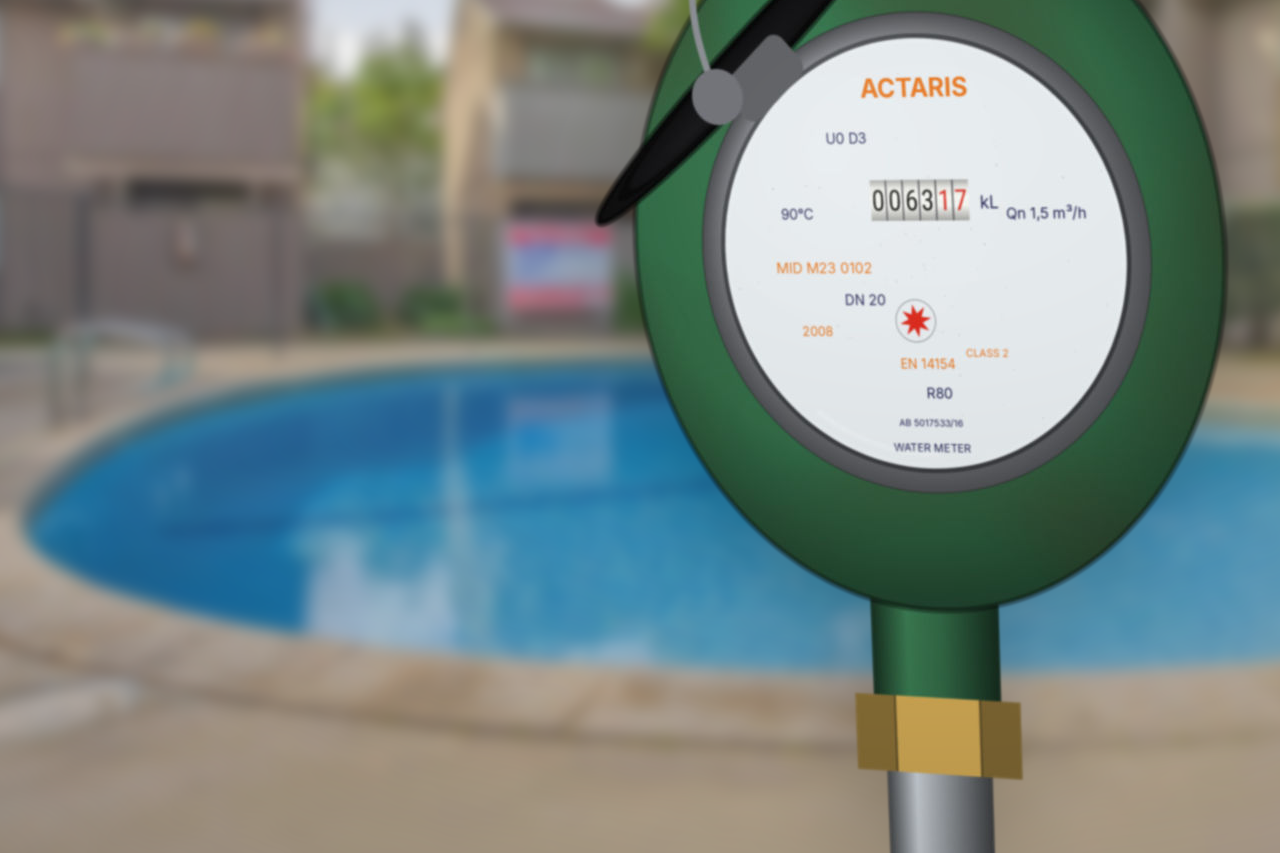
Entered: 63.17 kL
